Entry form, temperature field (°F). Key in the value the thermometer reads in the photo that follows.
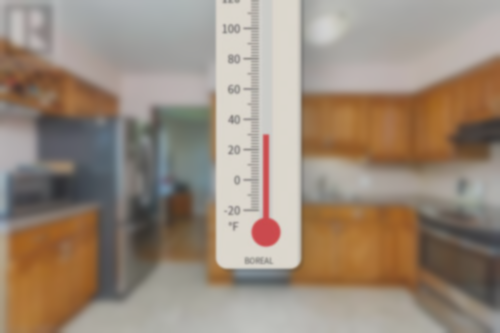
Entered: 30 °F
